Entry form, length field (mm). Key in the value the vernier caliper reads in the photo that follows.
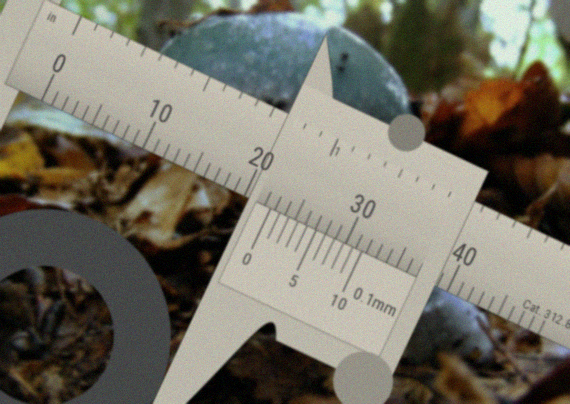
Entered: 22.6 mm
